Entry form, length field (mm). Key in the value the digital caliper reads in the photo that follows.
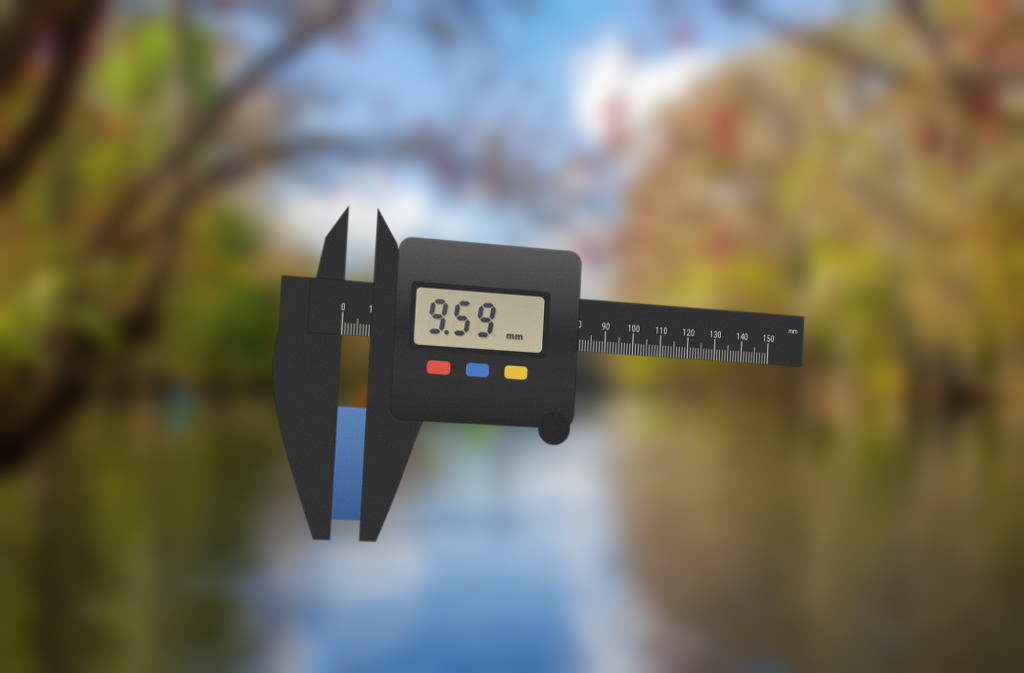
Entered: 9.59 mm
